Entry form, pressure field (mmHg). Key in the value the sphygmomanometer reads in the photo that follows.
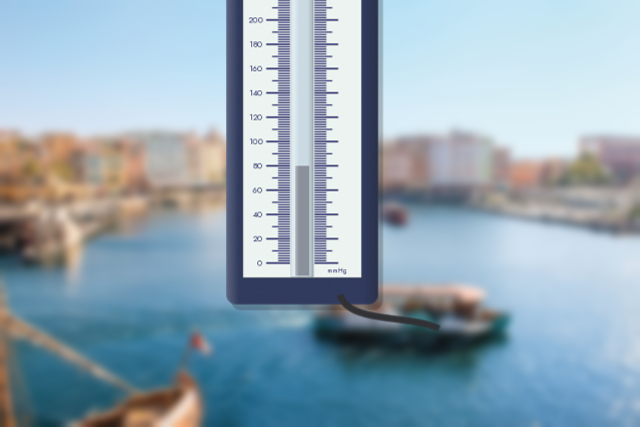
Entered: 80 mmHg
